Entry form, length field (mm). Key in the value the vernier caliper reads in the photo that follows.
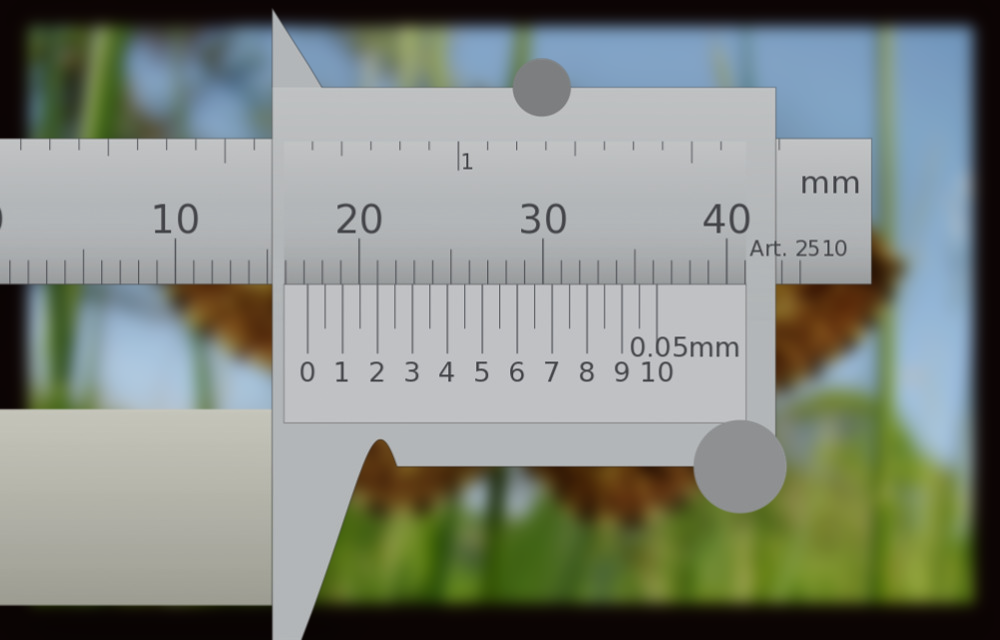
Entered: 17.2 mm
